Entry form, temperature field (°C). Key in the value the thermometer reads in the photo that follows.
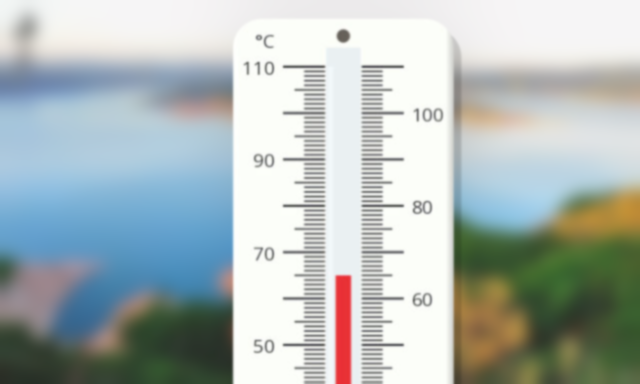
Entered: 65 °C
